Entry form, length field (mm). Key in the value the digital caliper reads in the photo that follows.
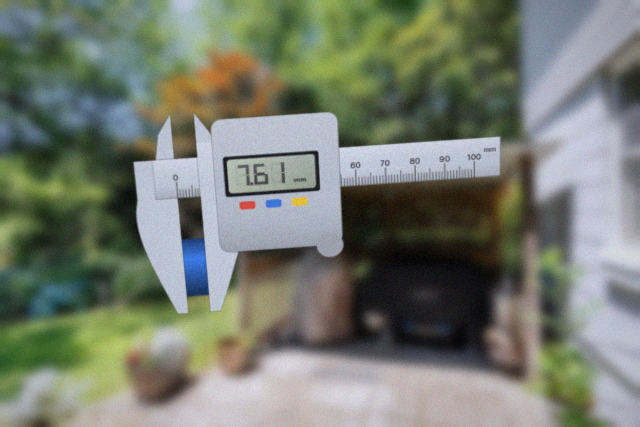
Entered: 7.61 mm
